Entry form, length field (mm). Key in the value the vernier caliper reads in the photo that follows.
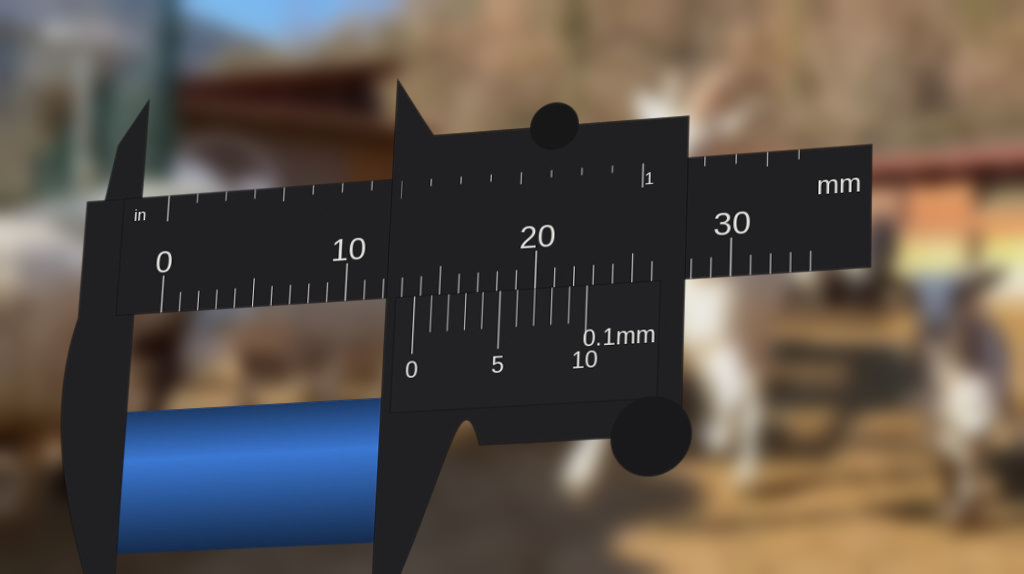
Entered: 13.7 mm
